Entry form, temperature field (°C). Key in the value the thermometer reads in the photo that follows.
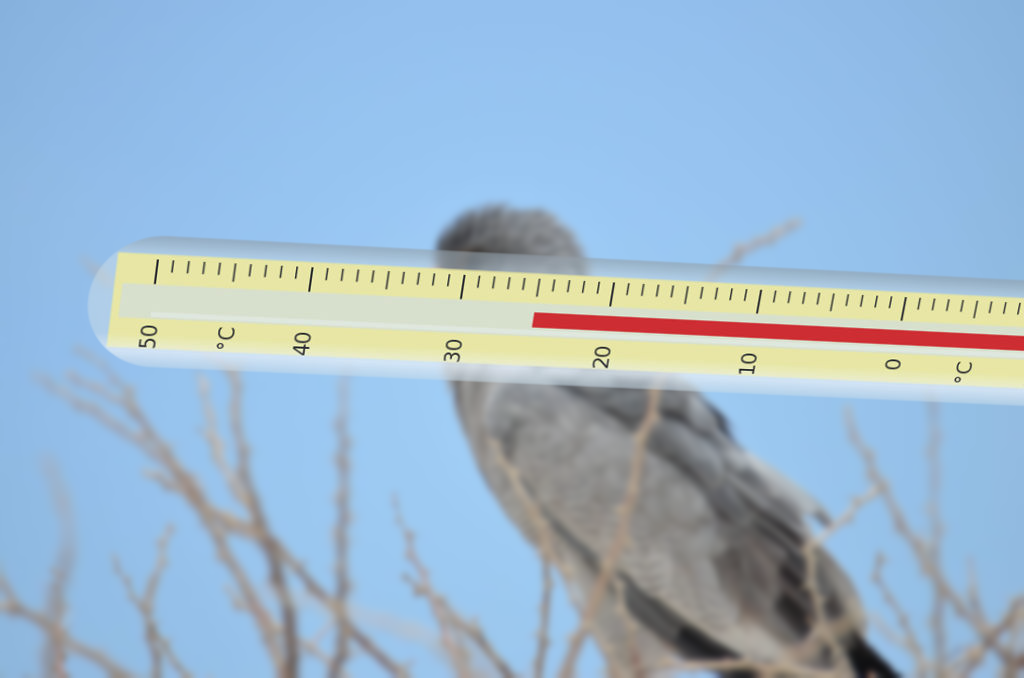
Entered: 25 °C
